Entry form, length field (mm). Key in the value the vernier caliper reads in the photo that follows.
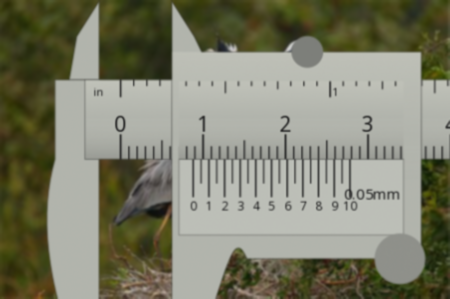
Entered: 8.8 mm
